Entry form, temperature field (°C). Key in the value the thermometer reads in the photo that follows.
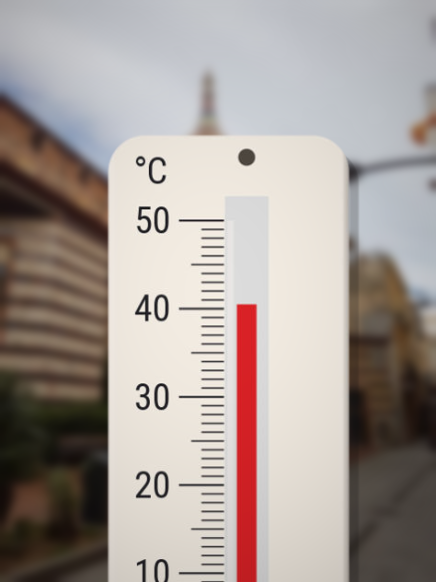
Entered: 40.5 °C
